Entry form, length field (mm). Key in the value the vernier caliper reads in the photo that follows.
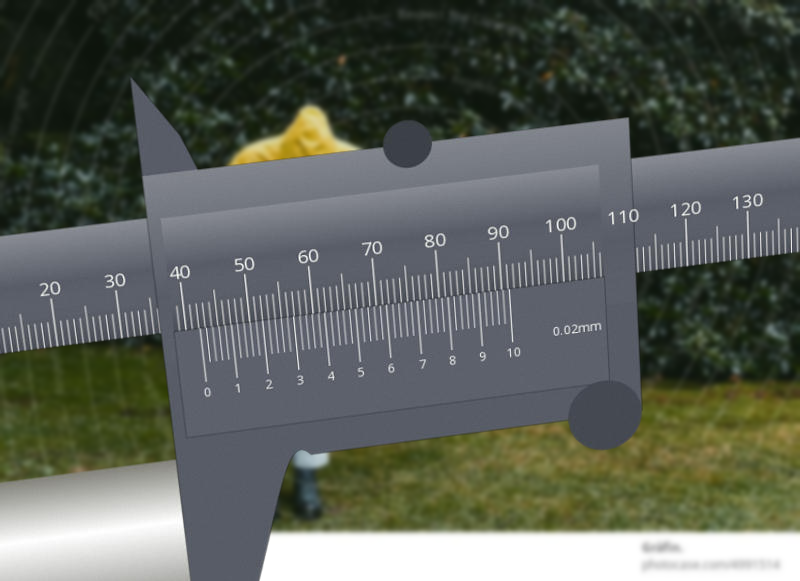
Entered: 42.2 mm
